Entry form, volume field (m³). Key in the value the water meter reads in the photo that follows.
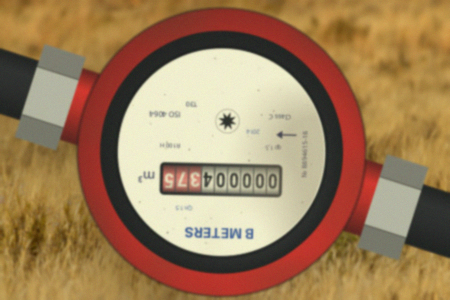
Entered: 4.375 m³
